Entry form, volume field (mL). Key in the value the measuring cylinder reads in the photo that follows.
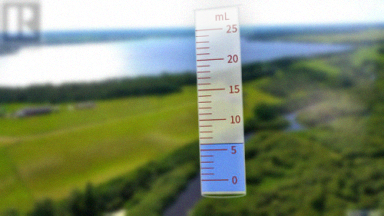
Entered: 6 mL
